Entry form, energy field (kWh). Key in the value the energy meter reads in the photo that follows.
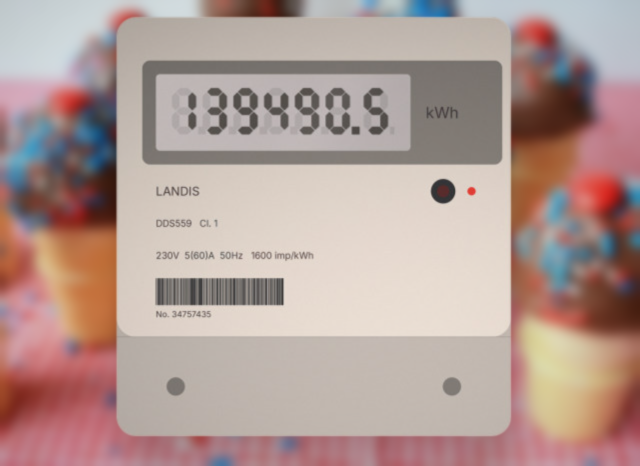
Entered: 139490.5 kWh
